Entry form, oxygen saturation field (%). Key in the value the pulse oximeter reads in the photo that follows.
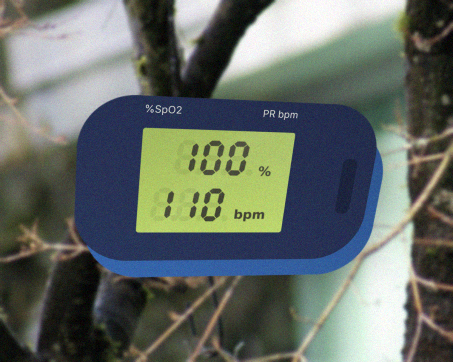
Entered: 100 %
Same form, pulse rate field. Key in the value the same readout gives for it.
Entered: 110 bpm
